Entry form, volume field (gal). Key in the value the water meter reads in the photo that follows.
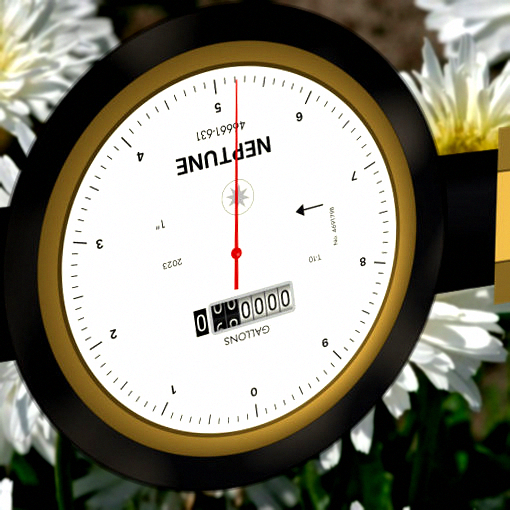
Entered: 895.2 gal
